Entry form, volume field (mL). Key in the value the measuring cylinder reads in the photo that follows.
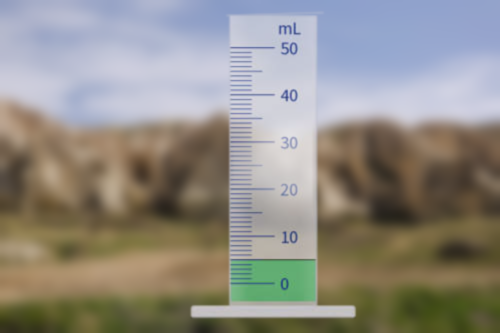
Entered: 5 mL
